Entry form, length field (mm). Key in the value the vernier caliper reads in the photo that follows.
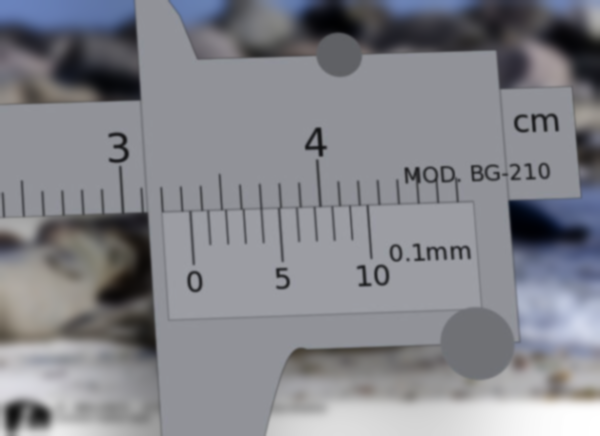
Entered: 33.4 mm
